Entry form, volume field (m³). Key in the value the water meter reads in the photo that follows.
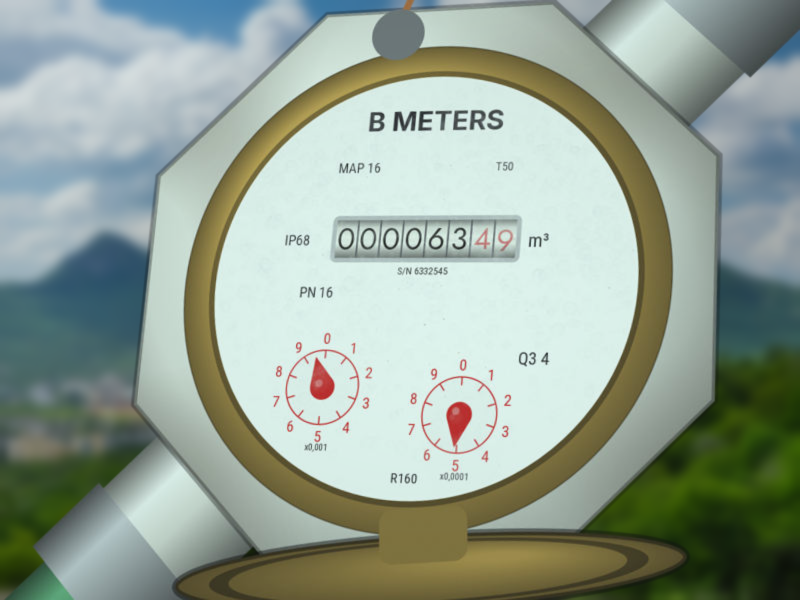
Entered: 63.4895 m³
